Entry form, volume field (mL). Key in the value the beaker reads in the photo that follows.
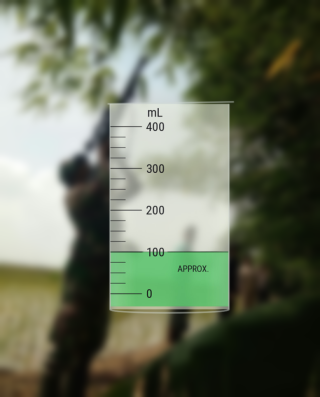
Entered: 100 mL
